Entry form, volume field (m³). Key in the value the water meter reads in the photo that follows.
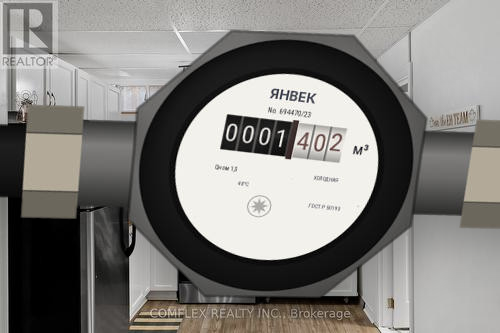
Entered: 1.402 m³
